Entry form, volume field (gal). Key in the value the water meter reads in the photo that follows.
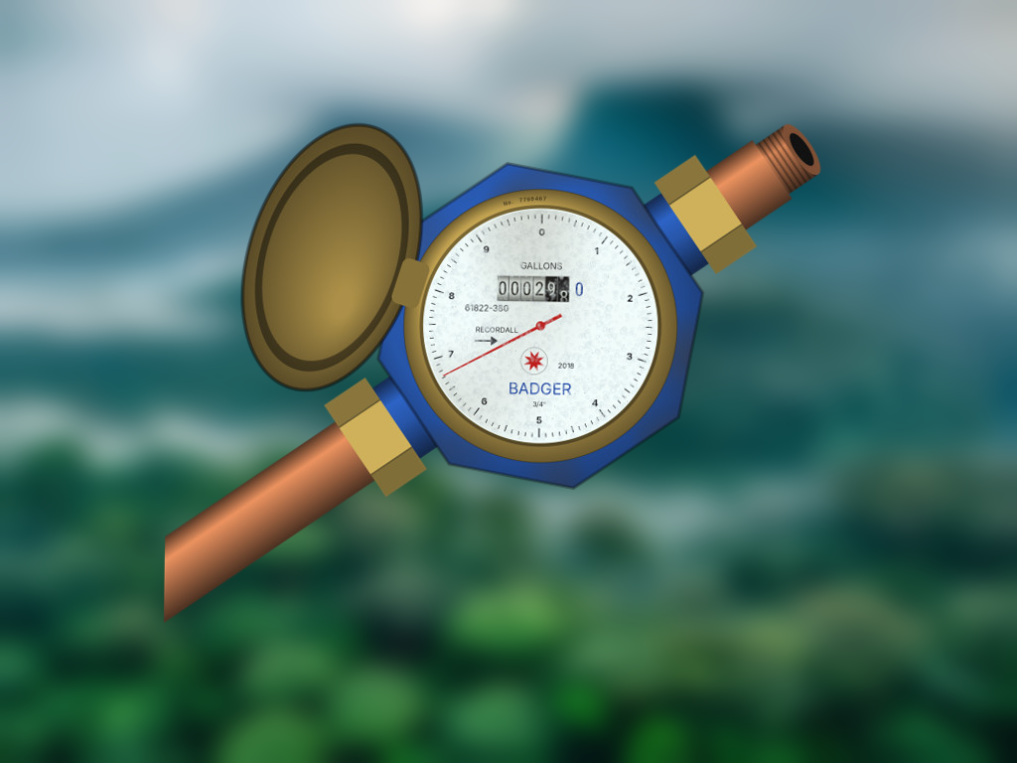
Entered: 2976.7 gal
